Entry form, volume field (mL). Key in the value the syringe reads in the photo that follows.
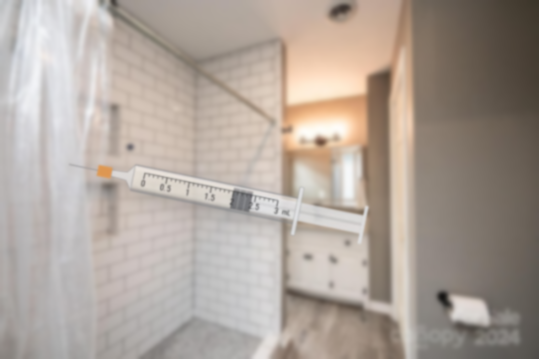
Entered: 2 mL
